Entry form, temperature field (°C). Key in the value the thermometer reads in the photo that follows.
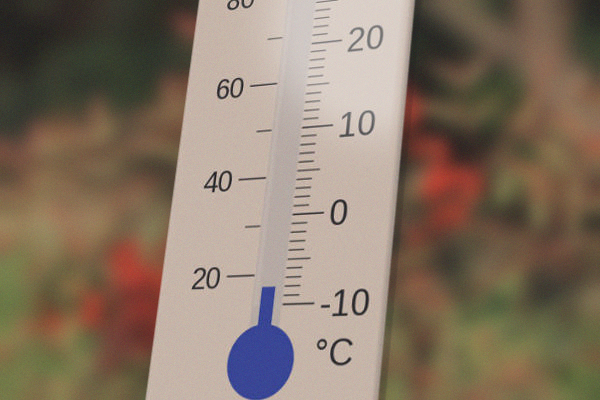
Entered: -8 °C
